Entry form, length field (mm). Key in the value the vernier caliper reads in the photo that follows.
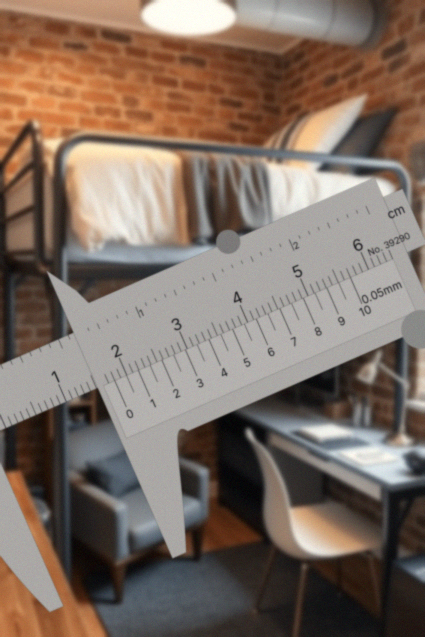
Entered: 18.0 mm
